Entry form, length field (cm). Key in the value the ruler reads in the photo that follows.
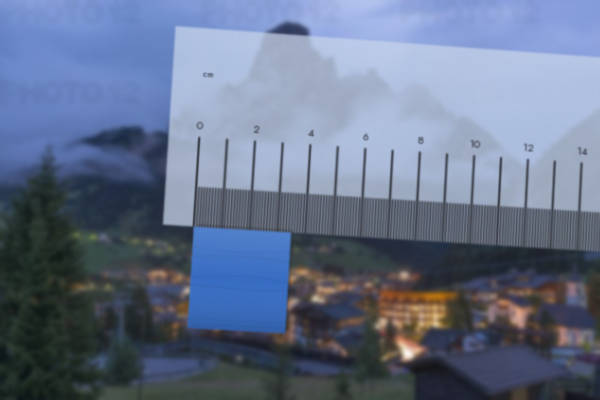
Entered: 3.5 cm
